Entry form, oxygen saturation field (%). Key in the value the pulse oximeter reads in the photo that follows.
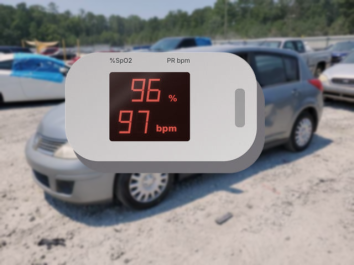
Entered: 96 %
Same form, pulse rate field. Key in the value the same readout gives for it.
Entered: 97 bpm
